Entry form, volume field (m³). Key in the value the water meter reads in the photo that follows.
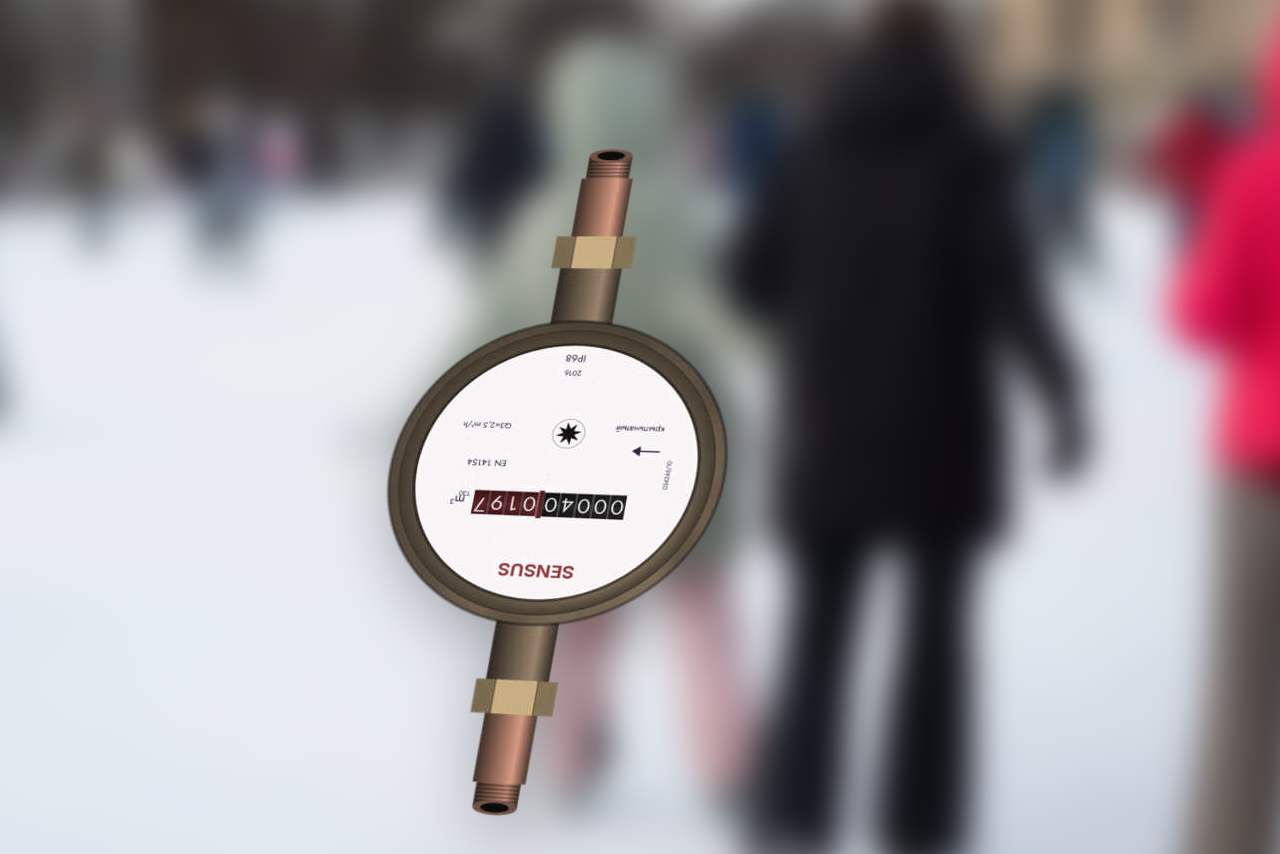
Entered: 40.0197 m³
